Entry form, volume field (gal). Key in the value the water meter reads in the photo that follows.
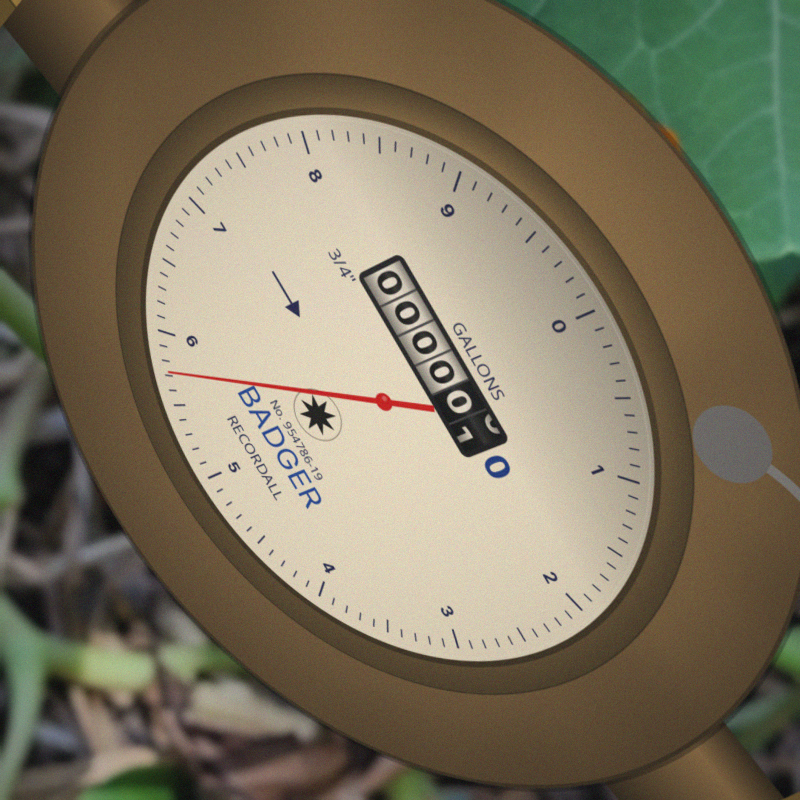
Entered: 5.7 gal
